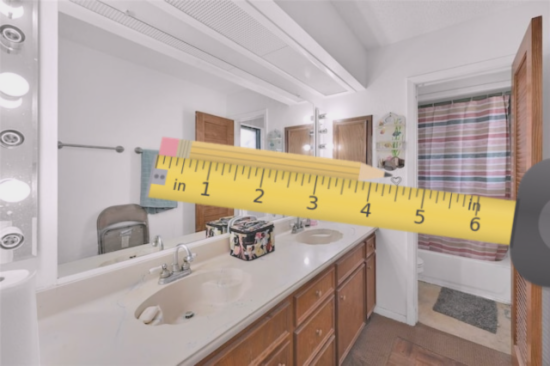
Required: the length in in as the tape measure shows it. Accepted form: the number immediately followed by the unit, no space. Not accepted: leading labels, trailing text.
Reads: 4.375in
